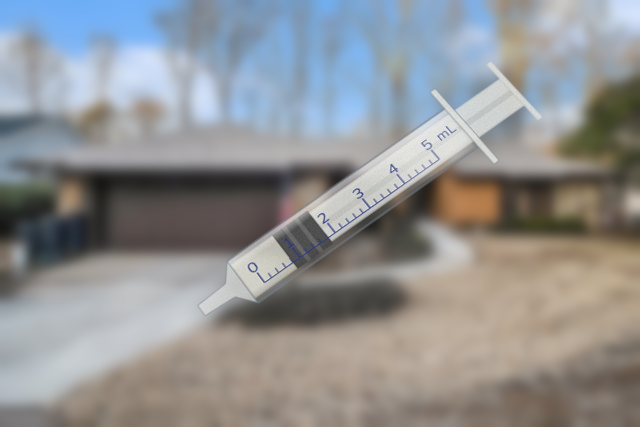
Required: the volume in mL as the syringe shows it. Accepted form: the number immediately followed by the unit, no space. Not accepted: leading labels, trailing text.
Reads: 0.8mL
